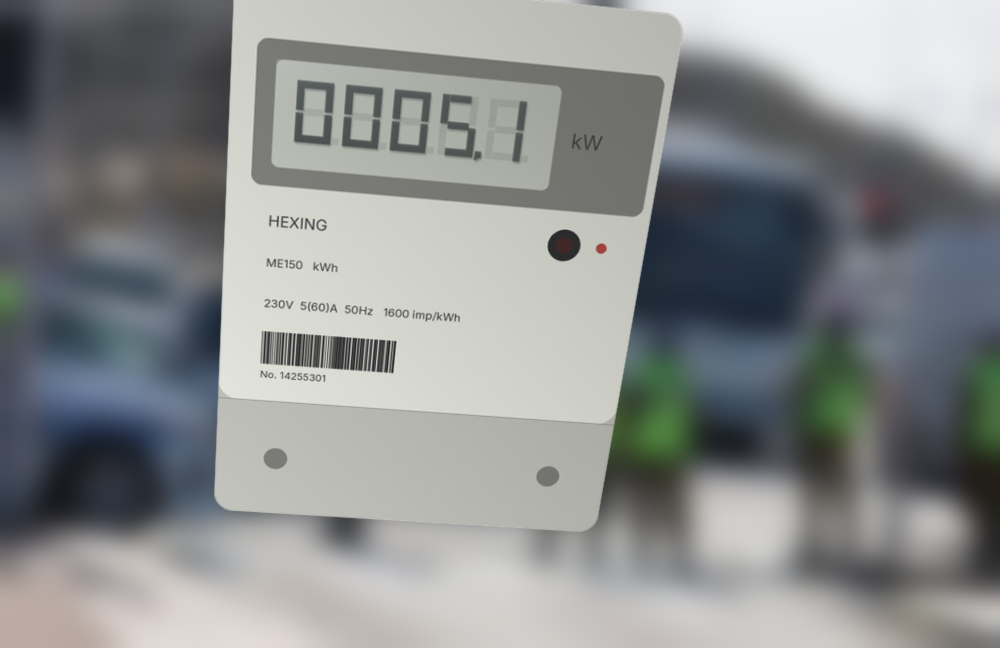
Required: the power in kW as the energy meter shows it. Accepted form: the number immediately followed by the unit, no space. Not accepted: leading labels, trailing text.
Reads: 5.1kW
